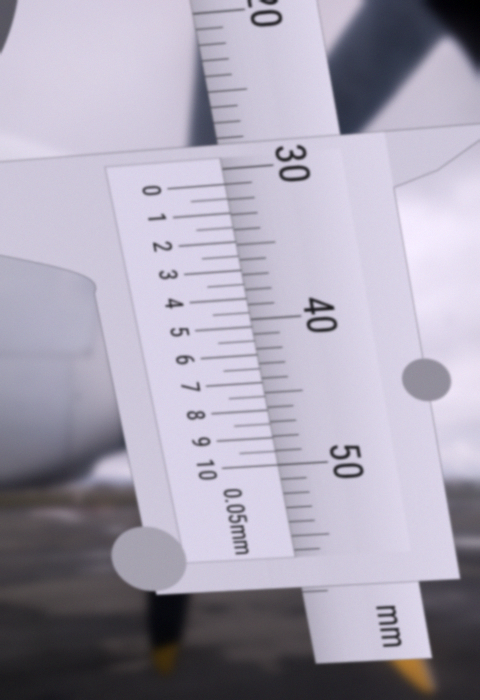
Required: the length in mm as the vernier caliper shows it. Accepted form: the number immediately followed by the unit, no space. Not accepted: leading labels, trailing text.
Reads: 31.0mm
